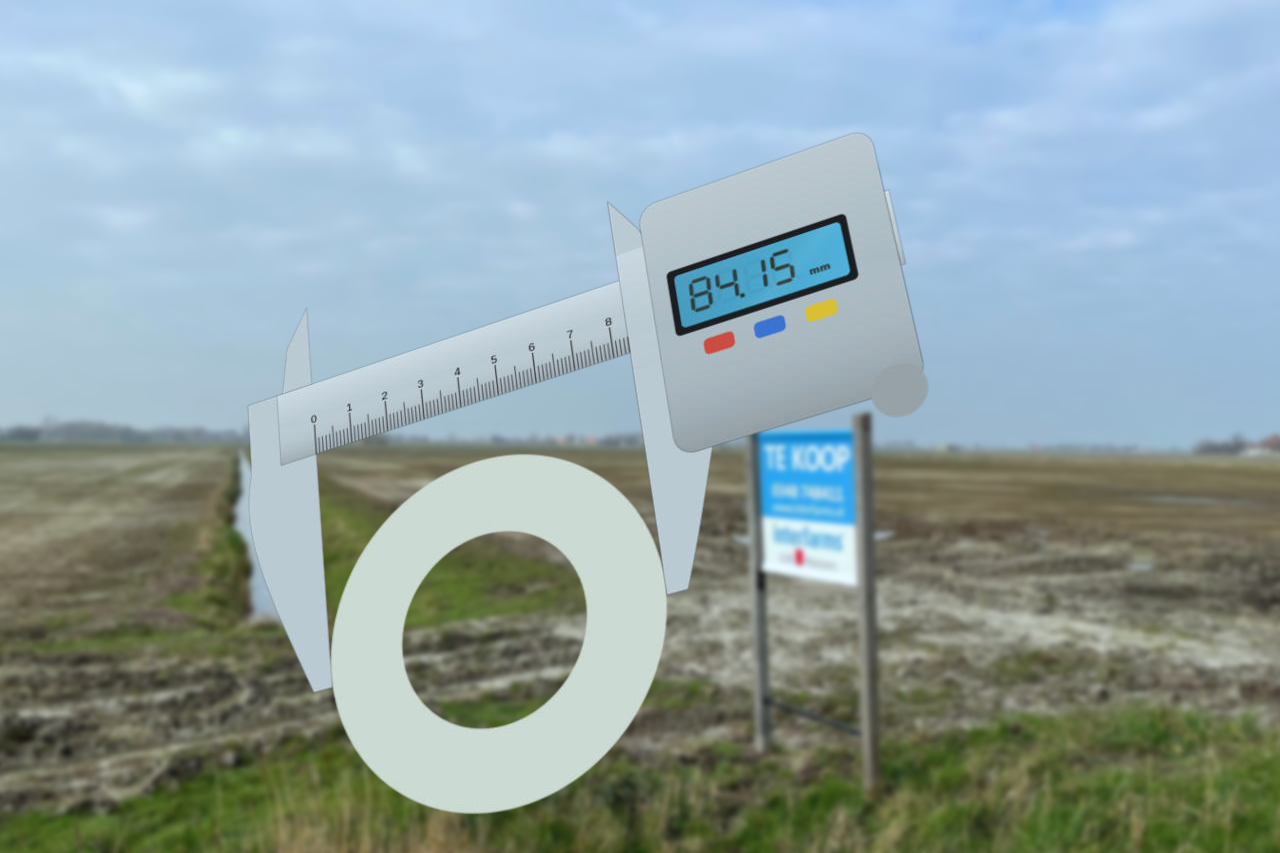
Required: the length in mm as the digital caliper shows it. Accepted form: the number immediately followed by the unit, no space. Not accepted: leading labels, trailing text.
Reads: 84.15mm
